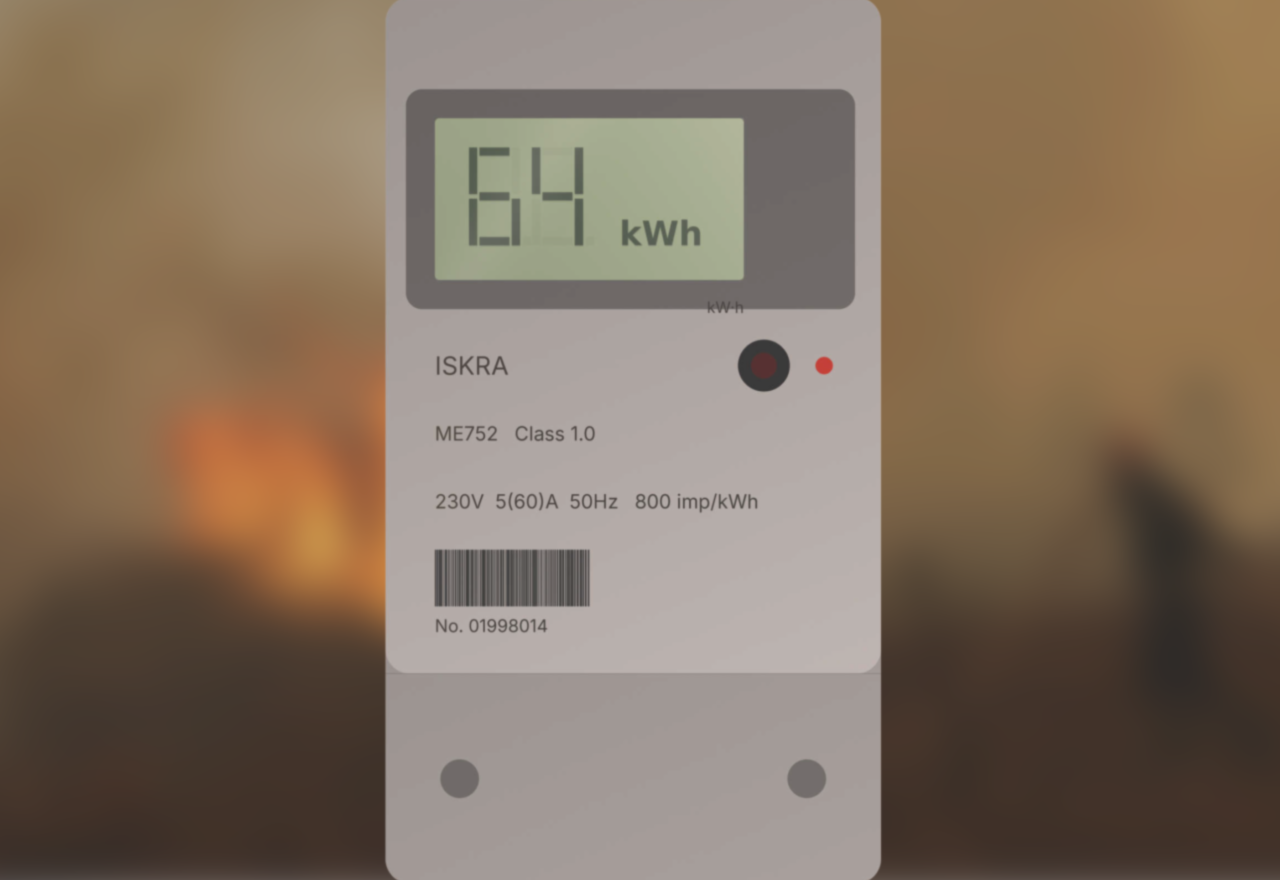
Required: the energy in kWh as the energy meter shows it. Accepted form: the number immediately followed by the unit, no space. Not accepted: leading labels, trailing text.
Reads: 64kWh
